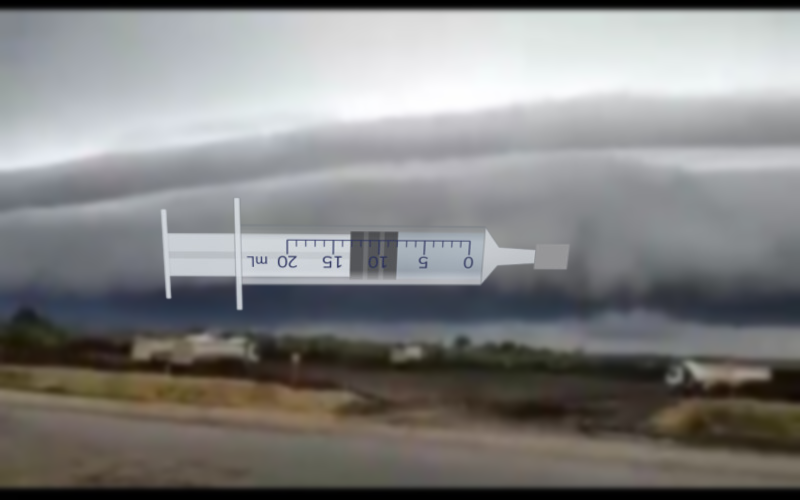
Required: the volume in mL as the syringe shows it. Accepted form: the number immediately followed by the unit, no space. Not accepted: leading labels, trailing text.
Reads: 8mL
